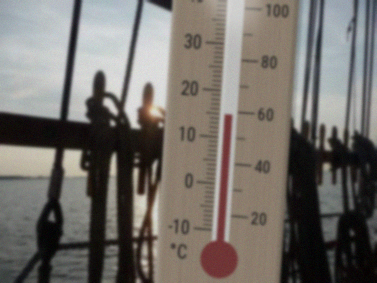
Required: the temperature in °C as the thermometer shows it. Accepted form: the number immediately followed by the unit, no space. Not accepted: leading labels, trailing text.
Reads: 15°C
